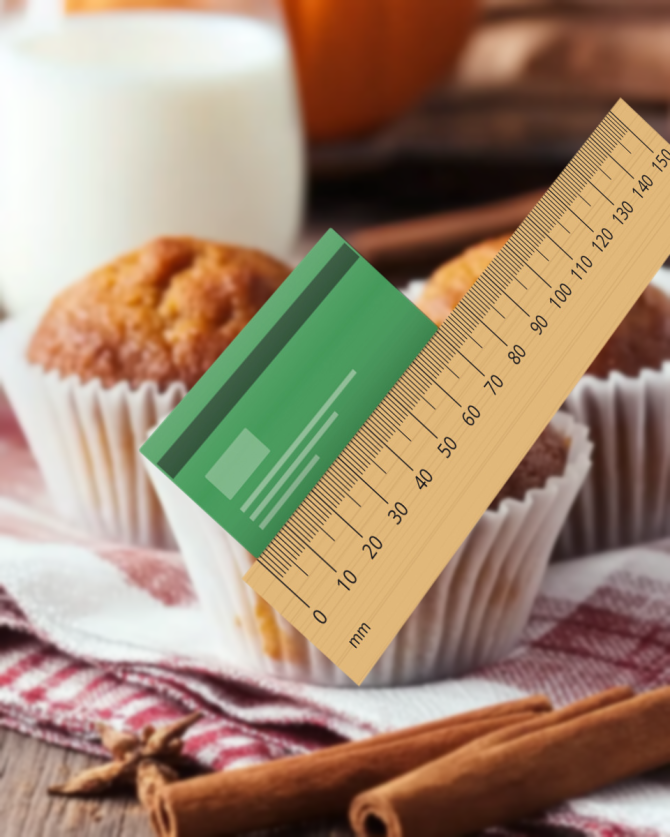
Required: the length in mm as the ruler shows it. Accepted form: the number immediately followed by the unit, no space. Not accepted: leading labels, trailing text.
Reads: 71mm
